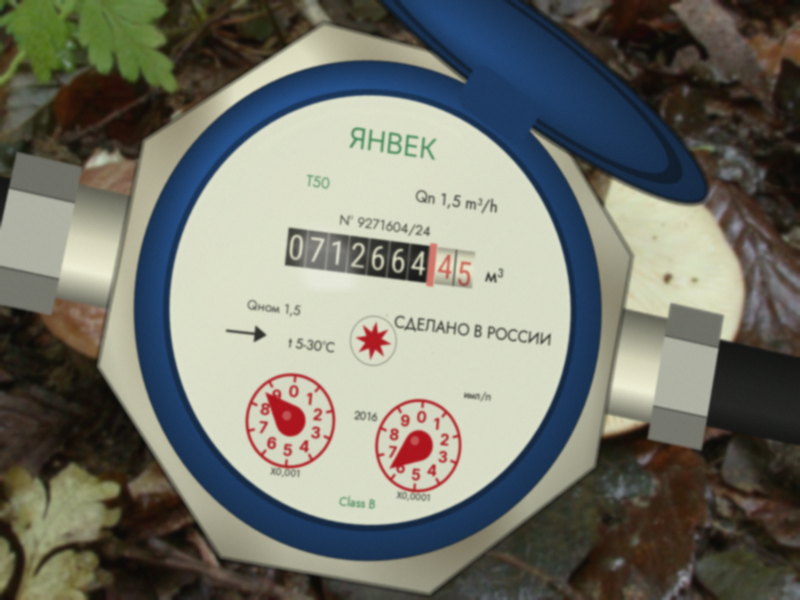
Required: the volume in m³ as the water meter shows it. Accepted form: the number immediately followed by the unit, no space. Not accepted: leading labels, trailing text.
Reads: 712664.4486m³
